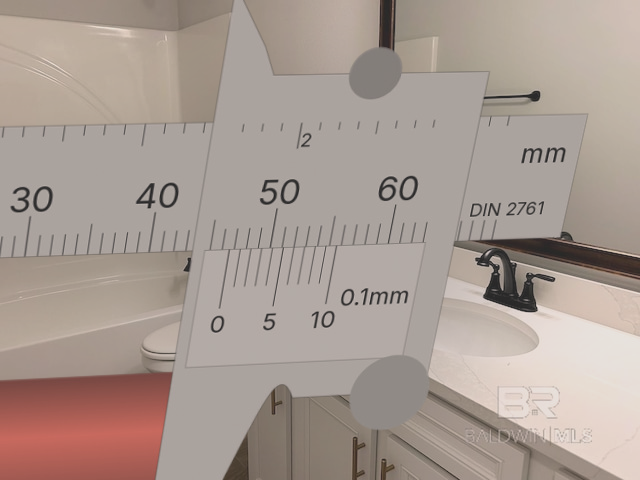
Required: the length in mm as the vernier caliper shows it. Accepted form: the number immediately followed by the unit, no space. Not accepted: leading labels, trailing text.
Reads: 46.6mm
